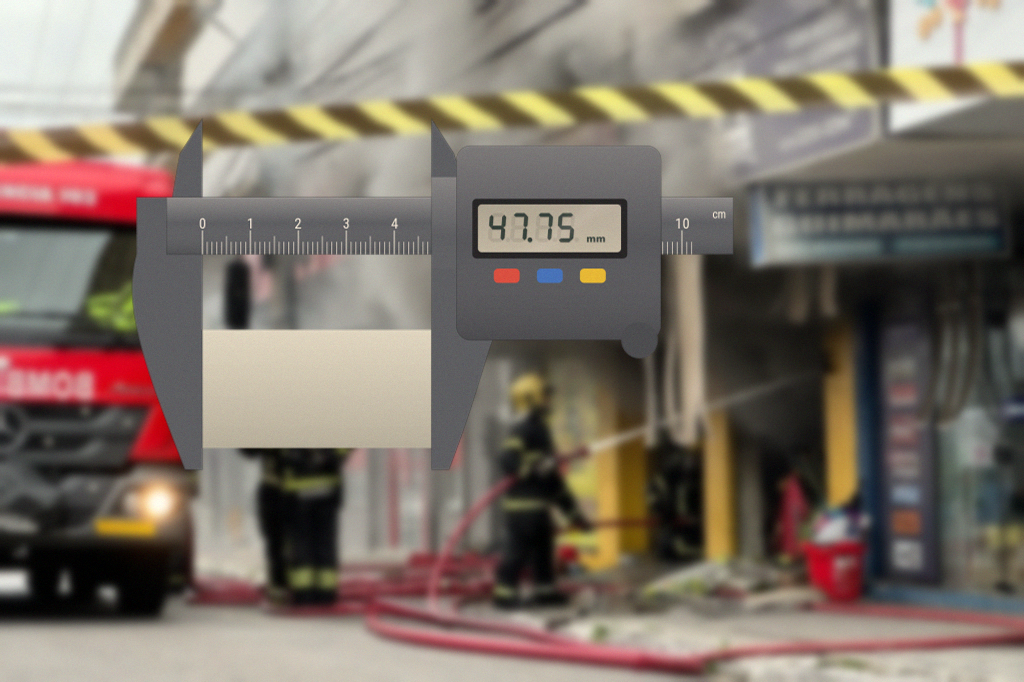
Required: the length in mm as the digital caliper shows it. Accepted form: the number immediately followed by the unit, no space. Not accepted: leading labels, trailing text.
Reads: 47.75mm
